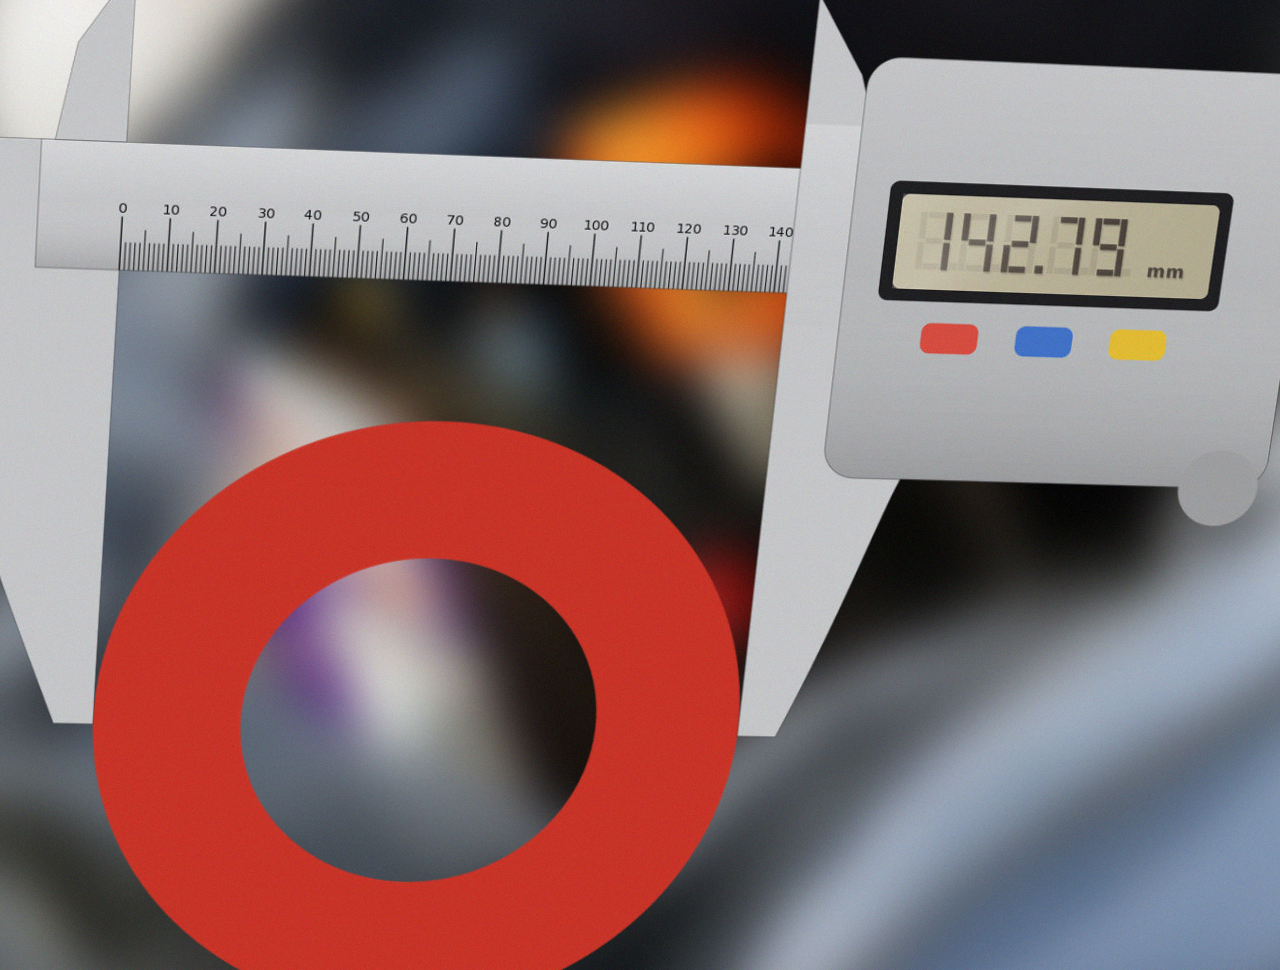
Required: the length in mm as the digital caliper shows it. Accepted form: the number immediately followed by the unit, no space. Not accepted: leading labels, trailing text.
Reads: 142.79mm
